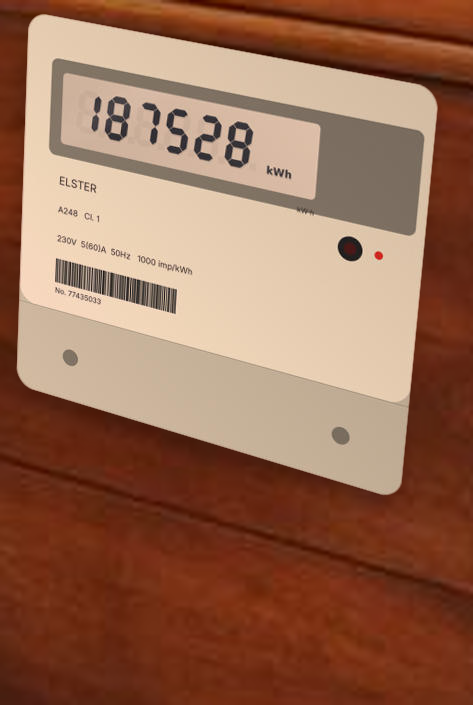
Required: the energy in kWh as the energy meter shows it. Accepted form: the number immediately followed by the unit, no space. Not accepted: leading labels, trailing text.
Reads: 187528kWh
